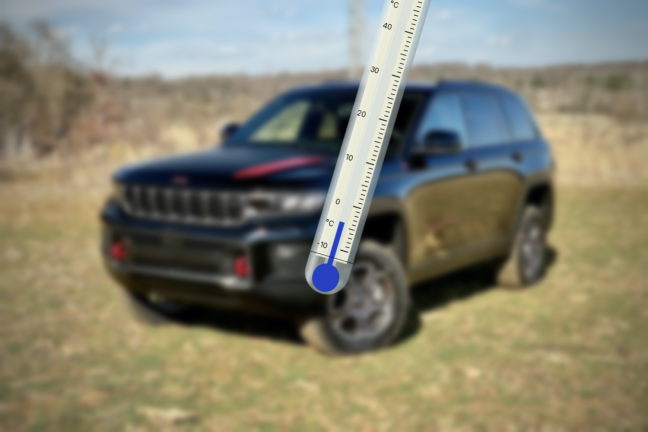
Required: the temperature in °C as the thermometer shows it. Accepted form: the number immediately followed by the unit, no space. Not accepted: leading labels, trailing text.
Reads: -4°C
